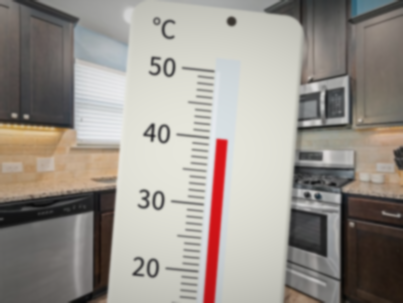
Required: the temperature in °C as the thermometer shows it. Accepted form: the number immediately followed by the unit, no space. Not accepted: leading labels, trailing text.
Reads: 40°C
